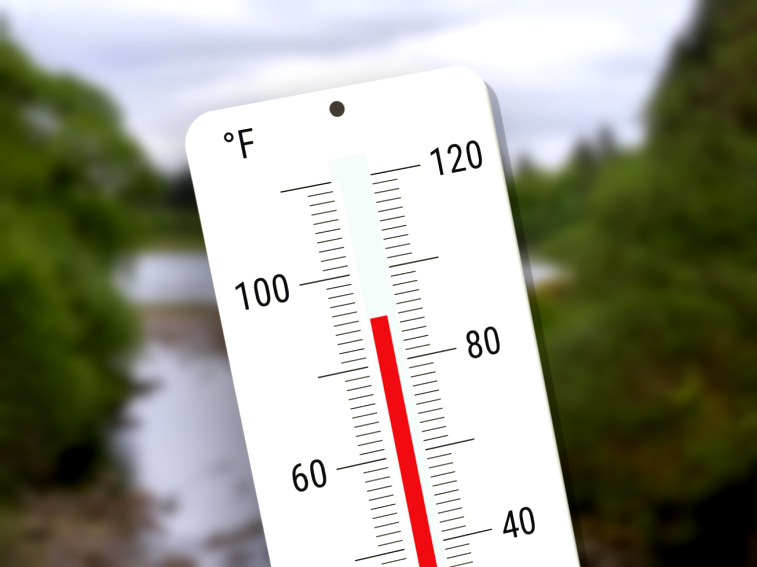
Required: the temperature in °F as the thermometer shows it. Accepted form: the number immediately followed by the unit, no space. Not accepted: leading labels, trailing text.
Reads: 90°F
